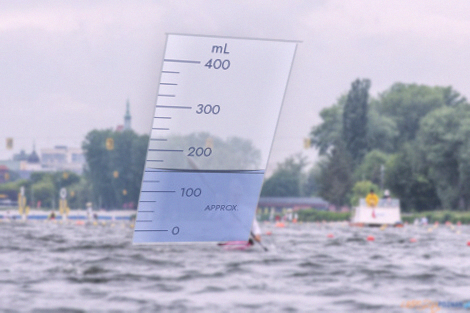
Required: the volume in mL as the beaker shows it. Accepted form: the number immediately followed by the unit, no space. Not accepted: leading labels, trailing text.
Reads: 150mL
